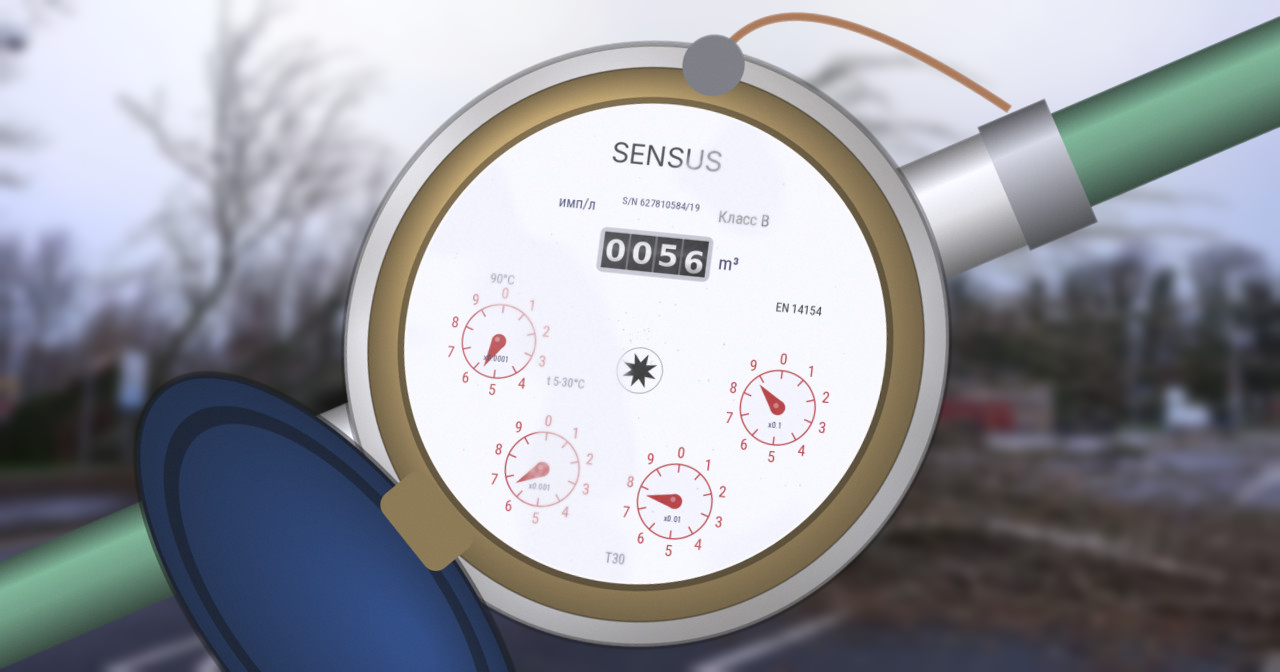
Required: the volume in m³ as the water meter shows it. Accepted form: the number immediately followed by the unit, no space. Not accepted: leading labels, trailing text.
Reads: 55.8765m³
